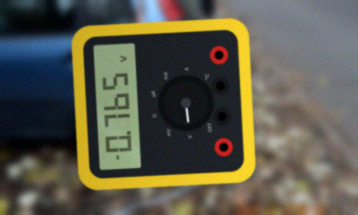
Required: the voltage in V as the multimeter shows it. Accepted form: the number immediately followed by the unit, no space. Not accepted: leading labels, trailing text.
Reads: -0.765V
